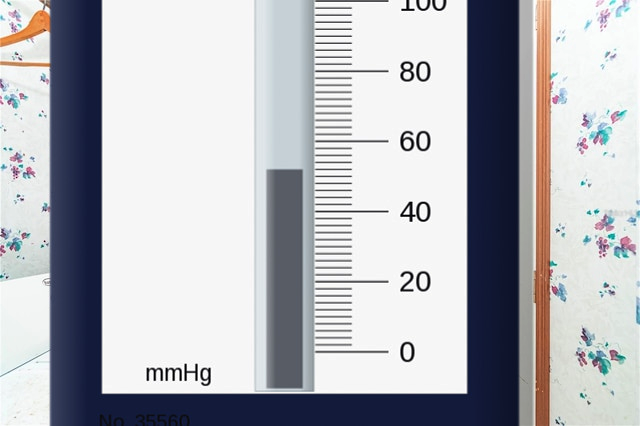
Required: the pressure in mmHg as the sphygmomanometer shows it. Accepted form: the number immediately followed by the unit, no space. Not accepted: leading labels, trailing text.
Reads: 52mmHg
